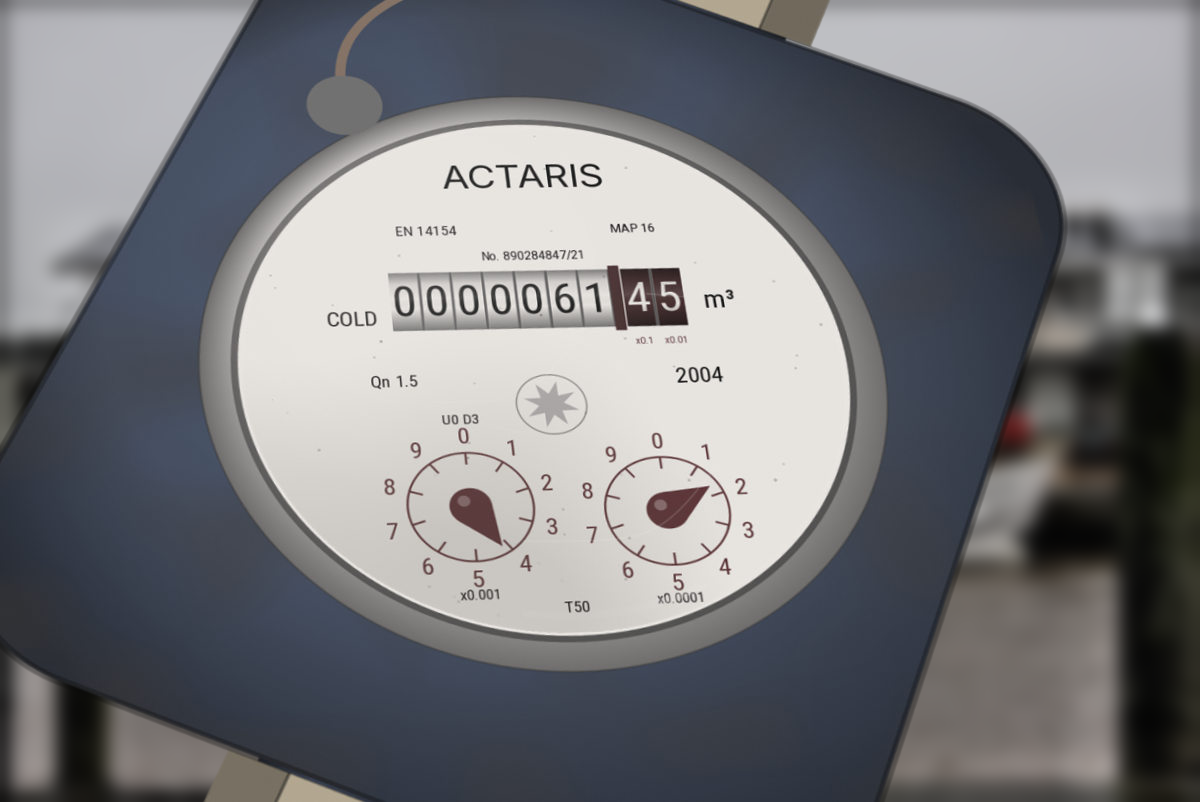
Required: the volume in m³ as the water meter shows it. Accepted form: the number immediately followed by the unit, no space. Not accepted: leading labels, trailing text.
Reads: 61.4541m³
